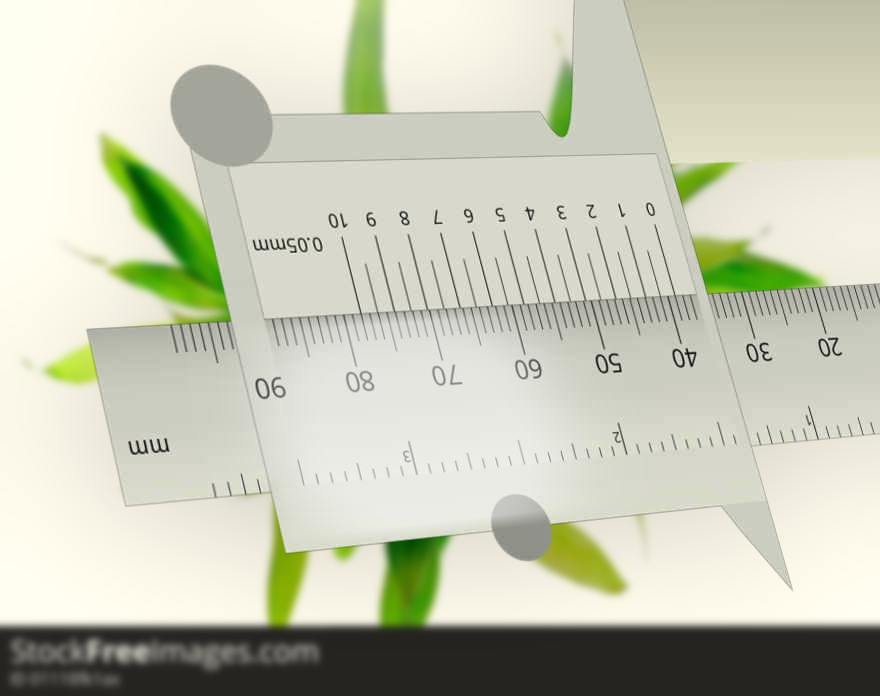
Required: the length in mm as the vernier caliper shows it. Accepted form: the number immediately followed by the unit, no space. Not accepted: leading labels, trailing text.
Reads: 39.0mm
